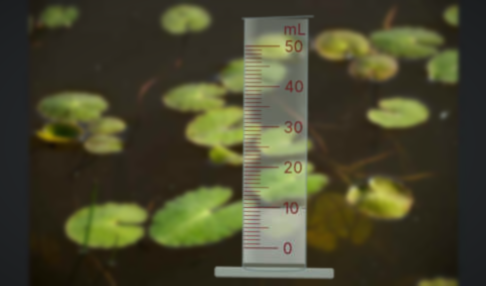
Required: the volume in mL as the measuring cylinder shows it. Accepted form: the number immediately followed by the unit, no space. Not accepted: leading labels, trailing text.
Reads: 10mL
